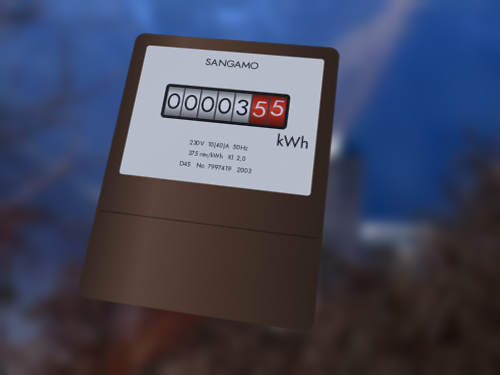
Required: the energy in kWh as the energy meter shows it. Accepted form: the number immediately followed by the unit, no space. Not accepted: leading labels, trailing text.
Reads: 3.55kWh
